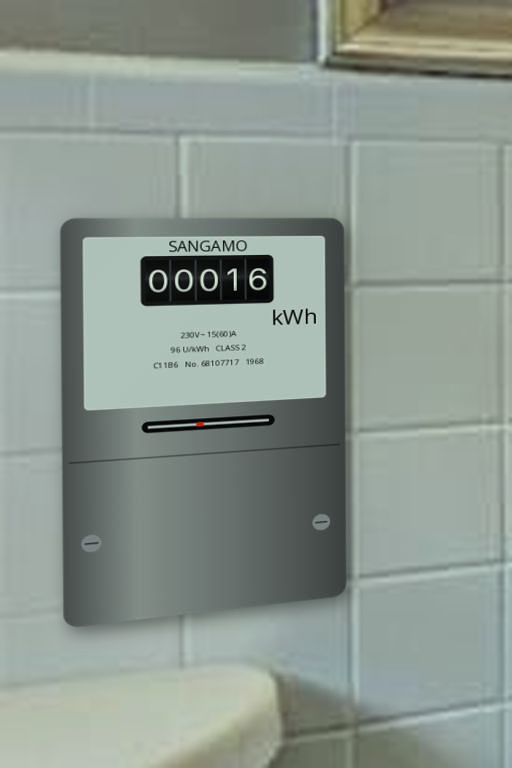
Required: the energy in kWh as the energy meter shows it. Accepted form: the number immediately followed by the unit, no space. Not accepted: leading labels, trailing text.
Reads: 16kWh
